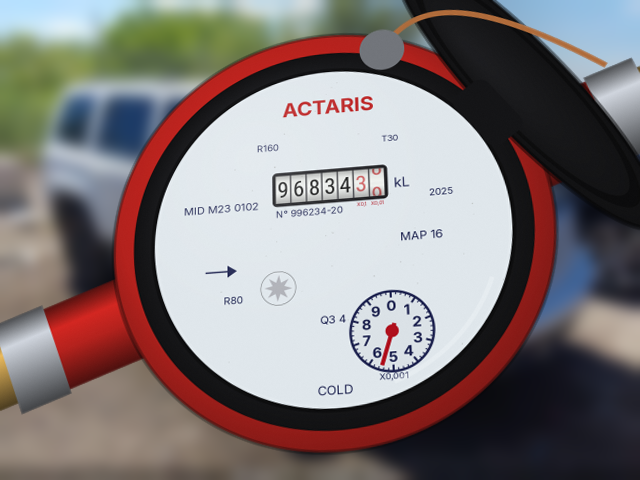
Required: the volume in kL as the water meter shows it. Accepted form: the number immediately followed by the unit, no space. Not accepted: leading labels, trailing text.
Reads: 96834.385kL
